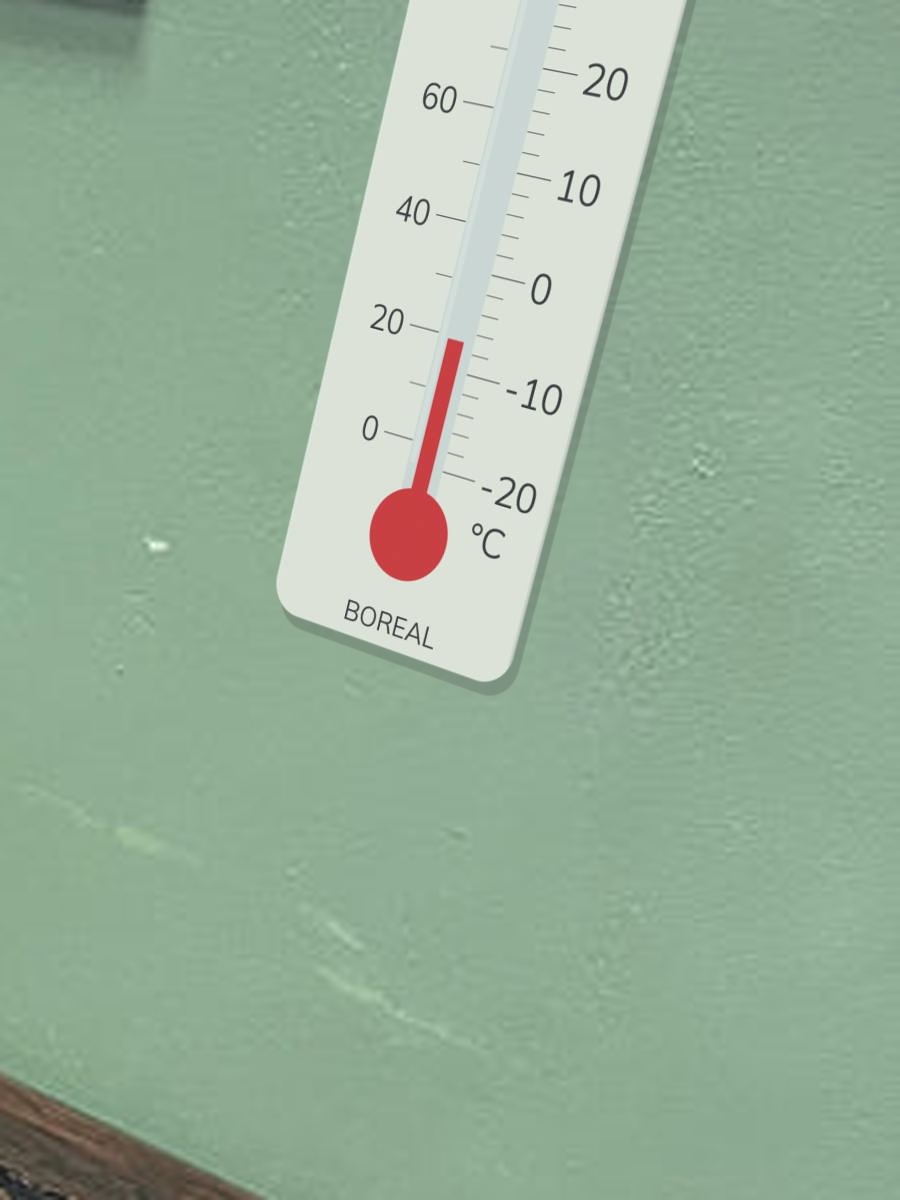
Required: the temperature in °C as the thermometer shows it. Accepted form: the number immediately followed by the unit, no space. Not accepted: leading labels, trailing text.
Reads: -7°C
